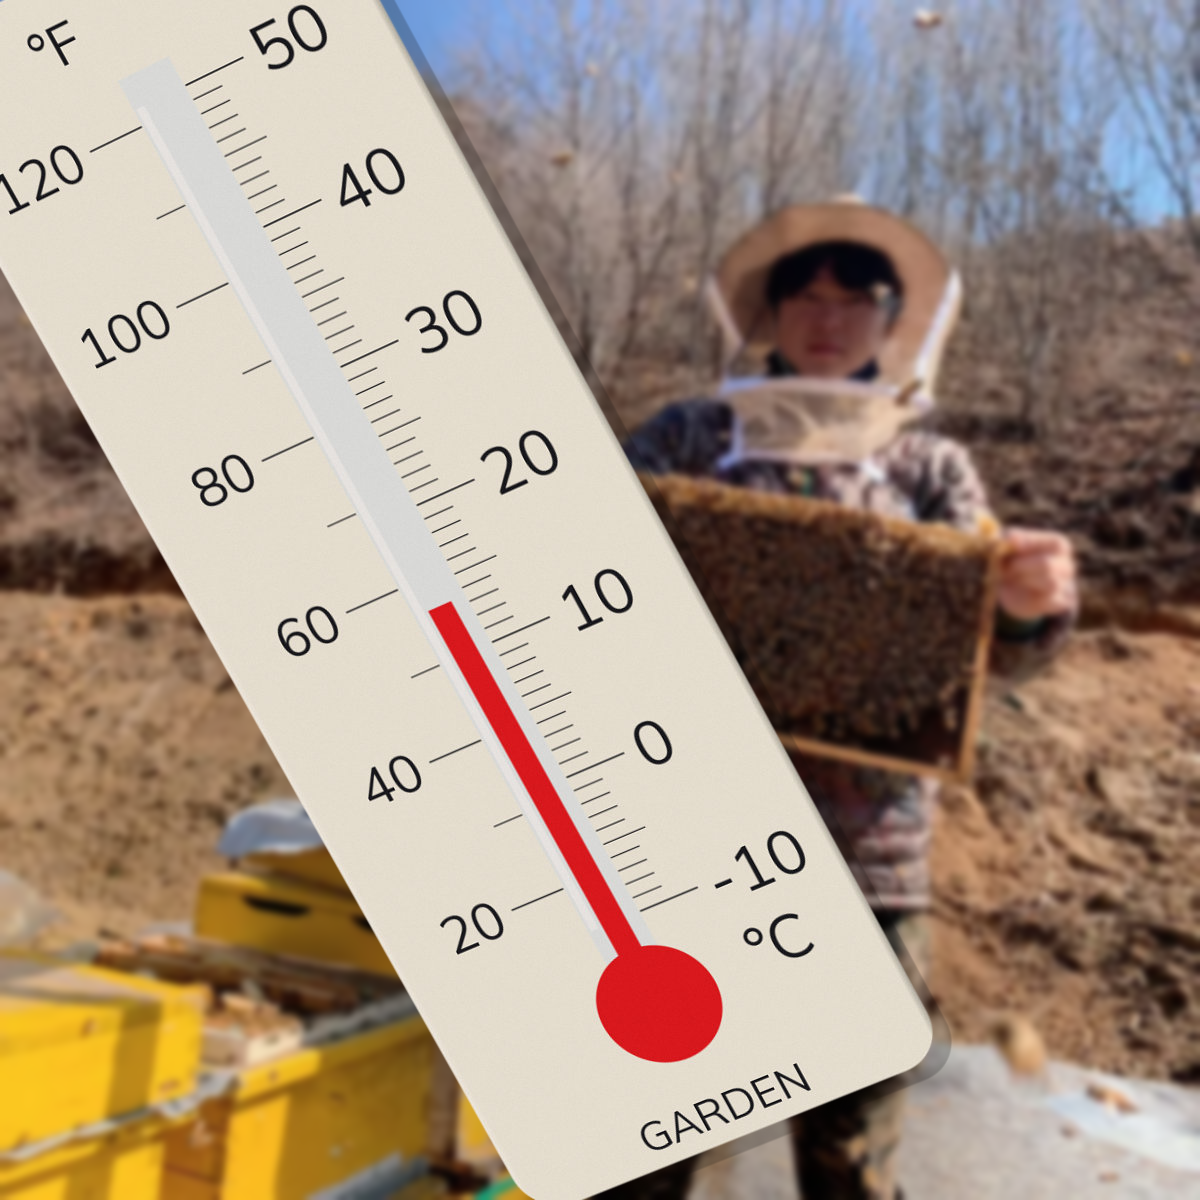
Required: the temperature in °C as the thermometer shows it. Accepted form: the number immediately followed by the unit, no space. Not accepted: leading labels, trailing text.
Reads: 13.5°C
